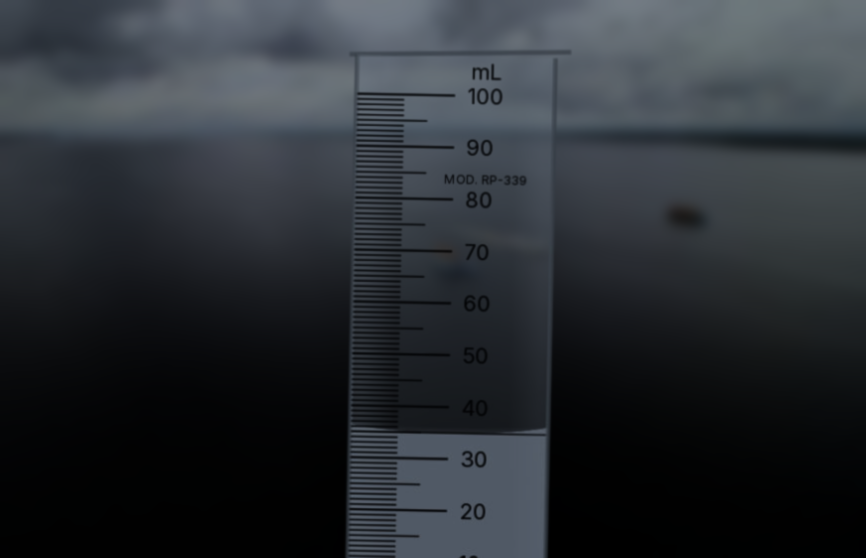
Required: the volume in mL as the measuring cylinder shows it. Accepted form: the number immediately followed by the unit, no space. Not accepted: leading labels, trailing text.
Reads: 35mL
